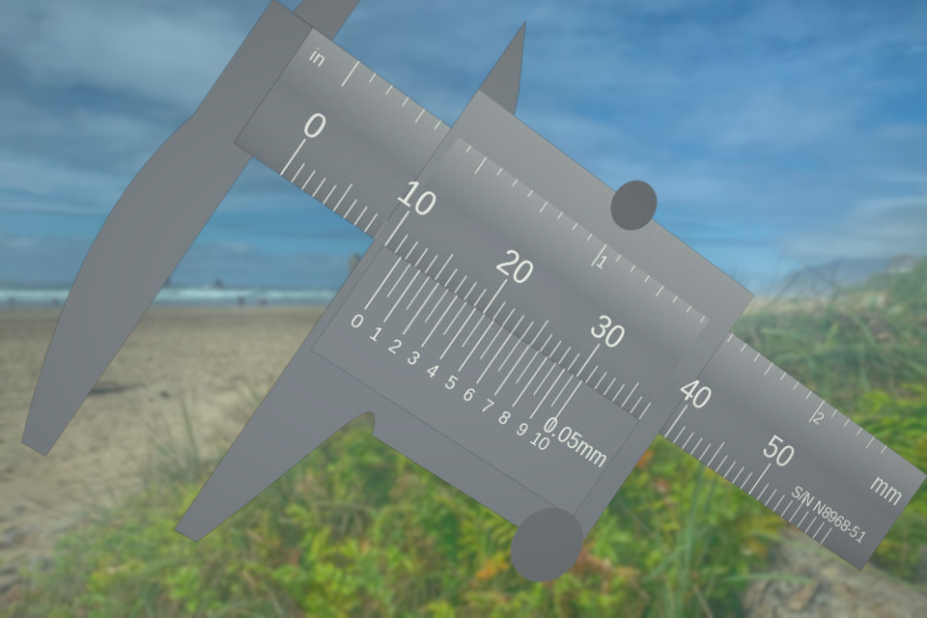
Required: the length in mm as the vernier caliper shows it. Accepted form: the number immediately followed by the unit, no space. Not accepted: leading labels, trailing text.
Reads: 11.6mm
